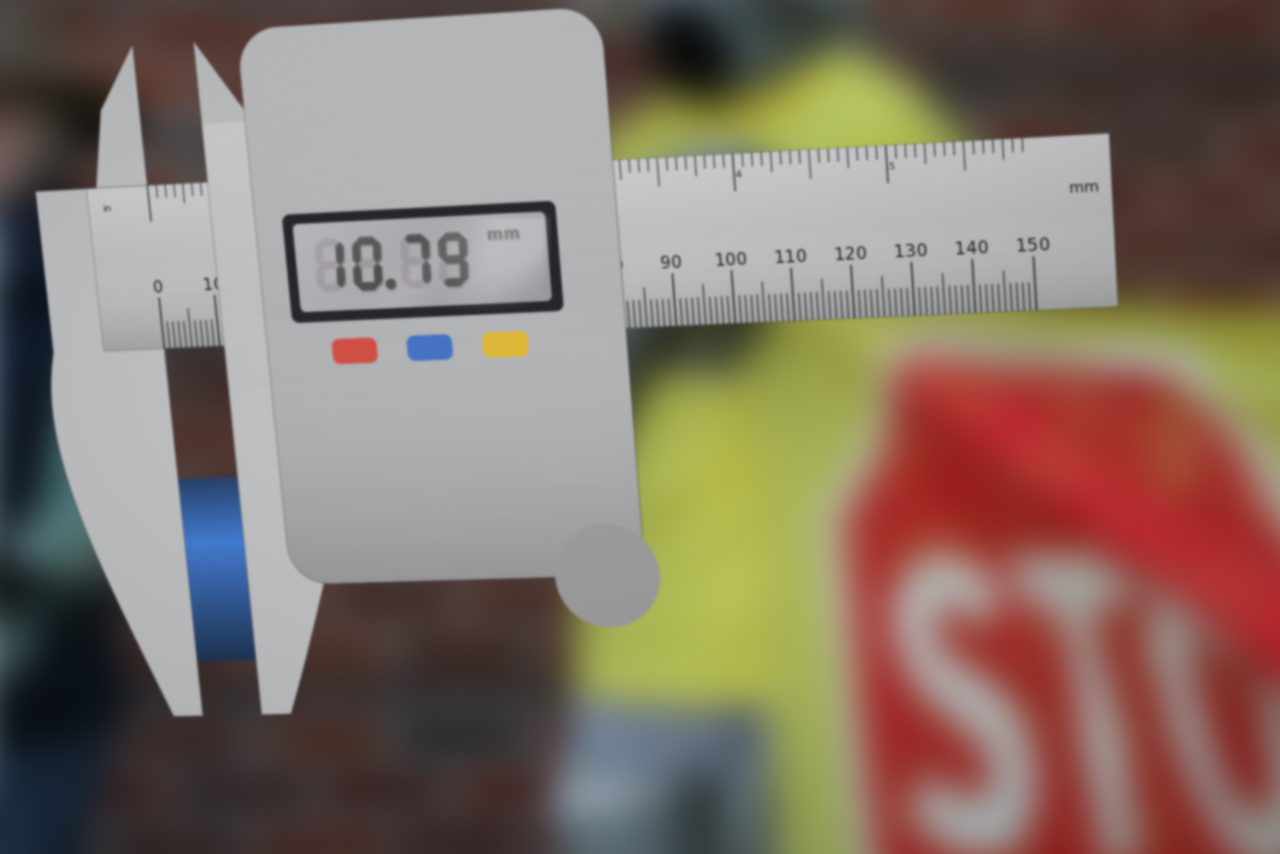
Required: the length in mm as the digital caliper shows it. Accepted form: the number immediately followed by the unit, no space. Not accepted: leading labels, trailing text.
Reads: 10.79mm
